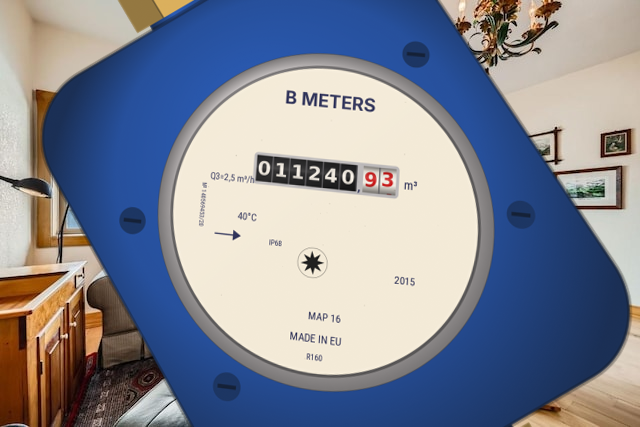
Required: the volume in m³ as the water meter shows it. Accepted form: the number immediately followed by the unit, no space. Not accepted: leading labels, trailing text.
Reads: 11240.93m³
